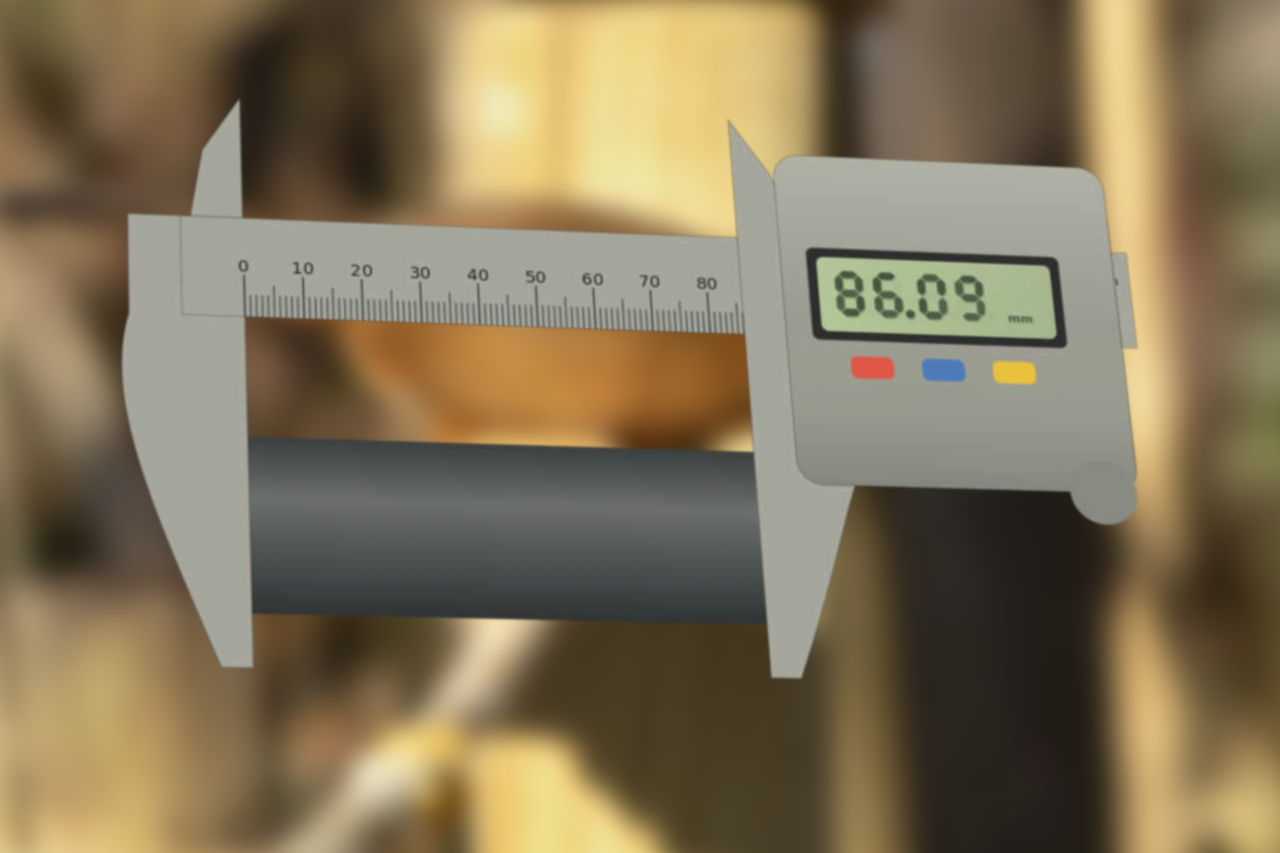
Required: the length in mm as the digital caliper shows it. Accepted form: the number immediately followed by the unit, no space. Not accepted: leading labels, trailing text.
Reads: 86.09mm
